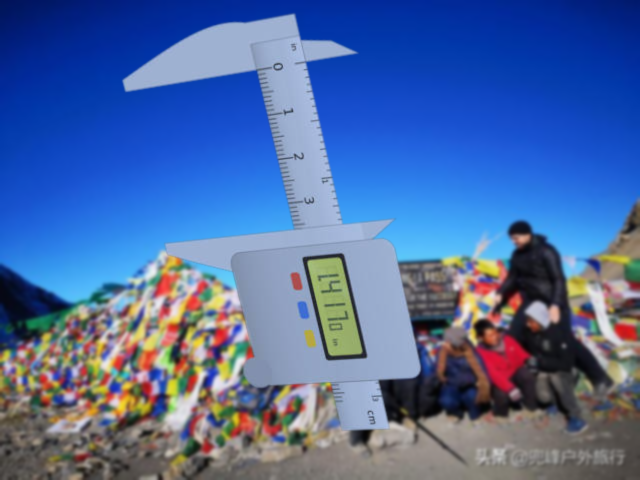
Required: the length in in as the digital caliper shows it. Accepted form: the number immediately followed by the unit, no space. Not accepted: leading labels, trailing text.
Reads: 1.4170in
